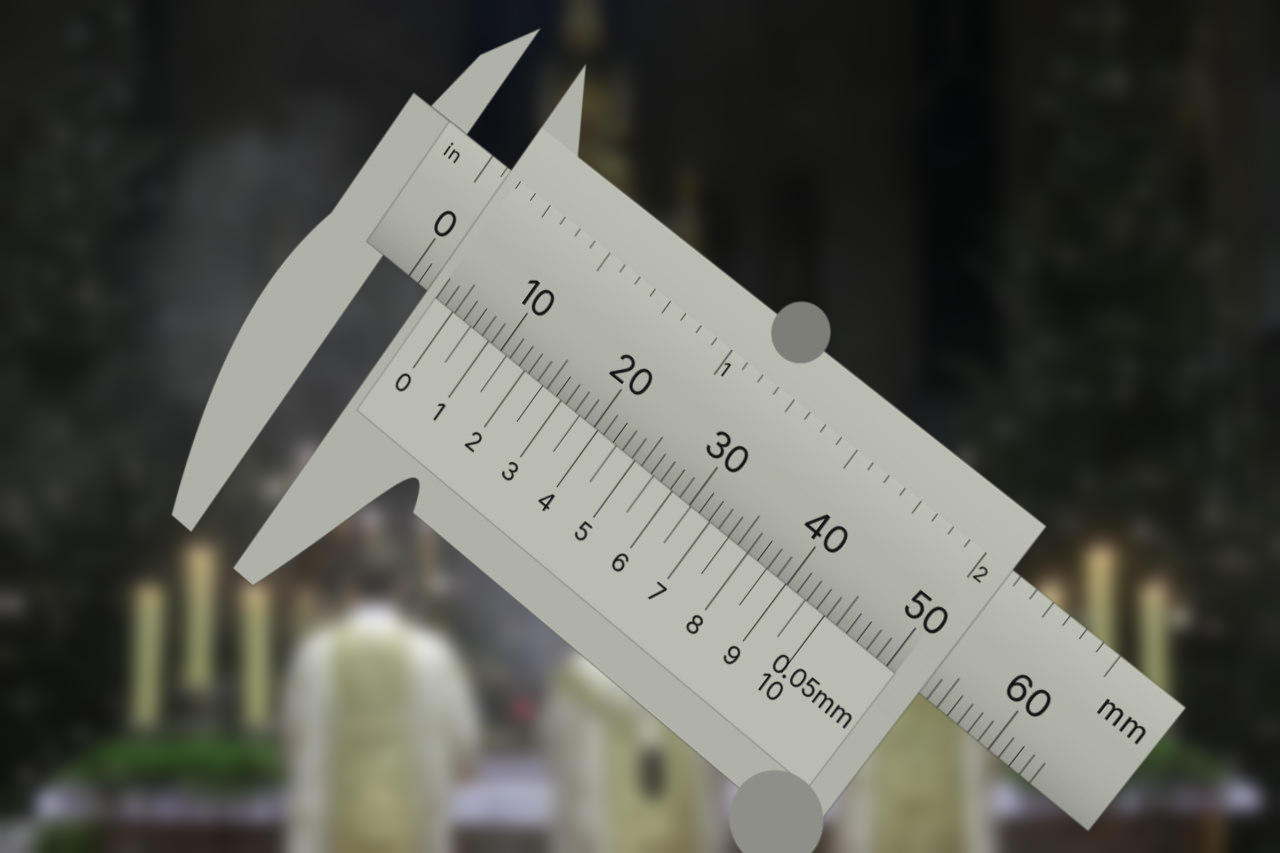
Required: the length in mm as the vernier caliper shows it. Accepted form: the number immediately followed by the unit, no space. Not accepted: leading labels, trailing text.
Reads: 4.8mm
